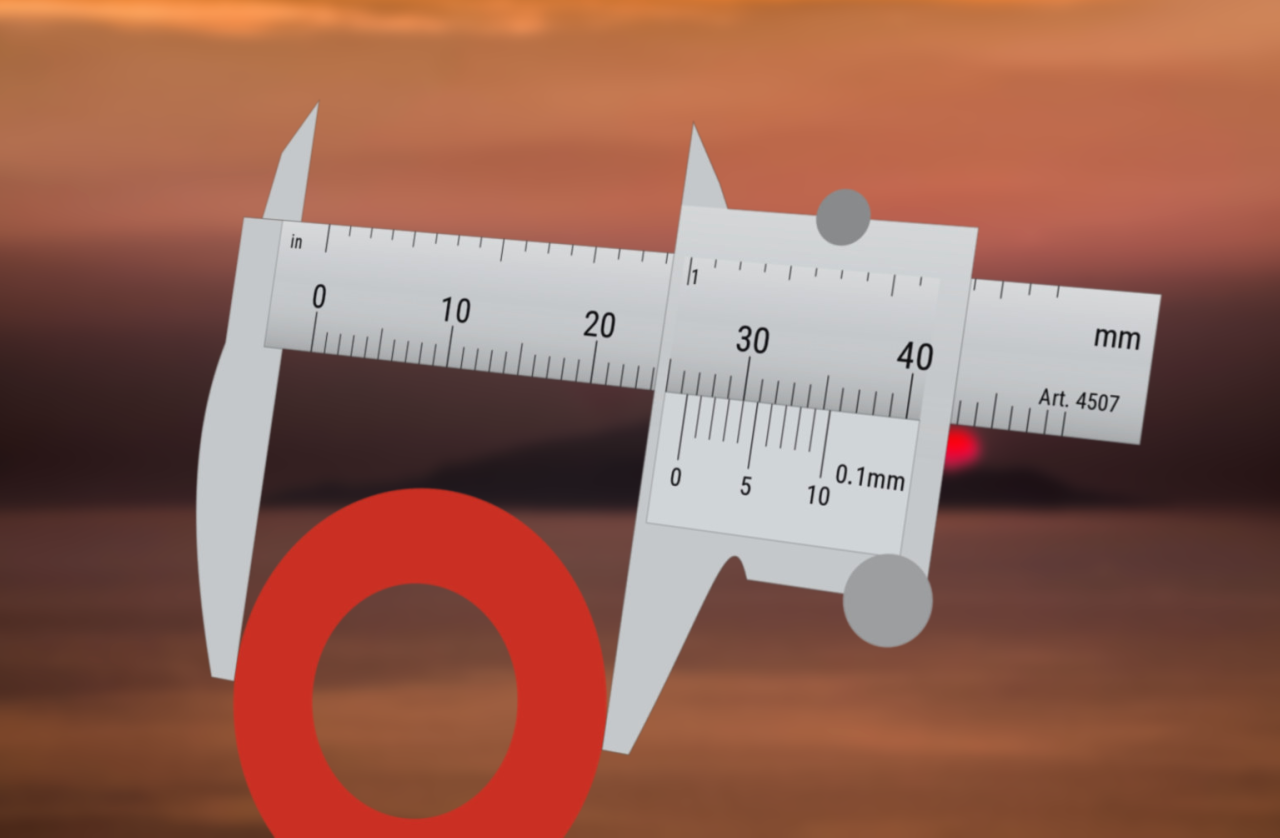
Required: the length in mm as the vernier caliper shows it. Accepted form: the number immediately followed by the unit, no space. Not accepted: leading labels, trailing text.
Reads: 26.4mm
